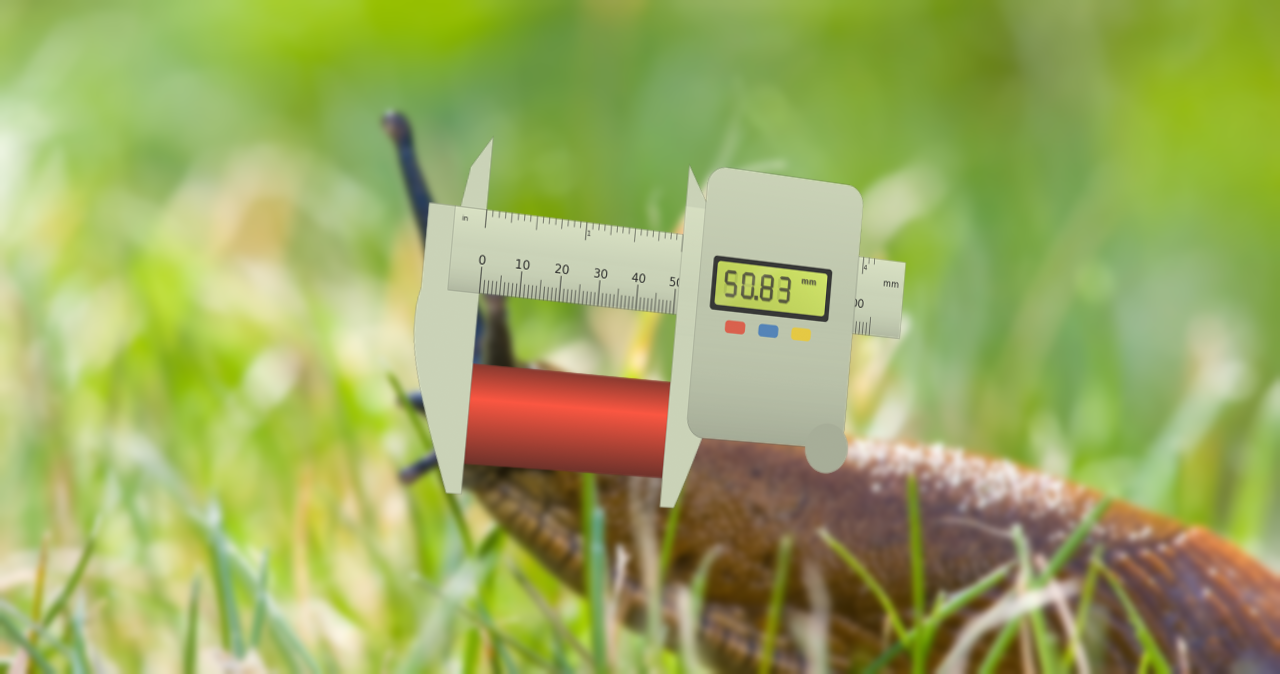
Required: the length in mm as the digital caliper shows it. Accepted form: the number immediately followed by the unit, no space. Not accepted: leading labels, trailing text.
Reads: 50.83mm
